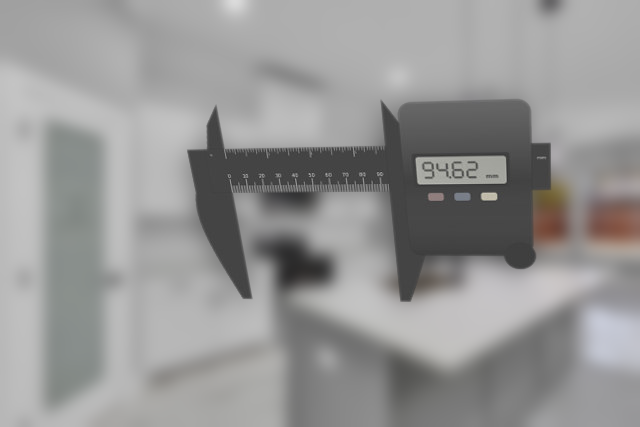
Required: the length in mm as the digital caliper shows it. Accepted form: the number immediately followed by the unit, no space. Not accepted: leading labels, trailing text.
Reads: 94.62mm
